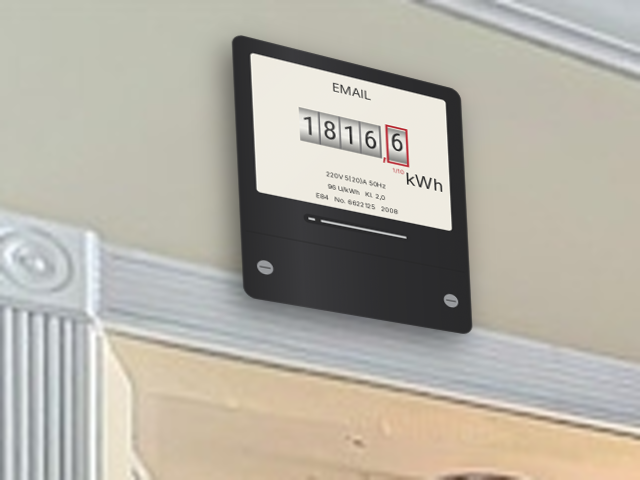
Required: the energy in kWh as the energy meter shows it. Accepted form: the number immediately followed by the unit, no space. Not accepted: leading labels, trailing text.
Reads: 1816.6kWh
